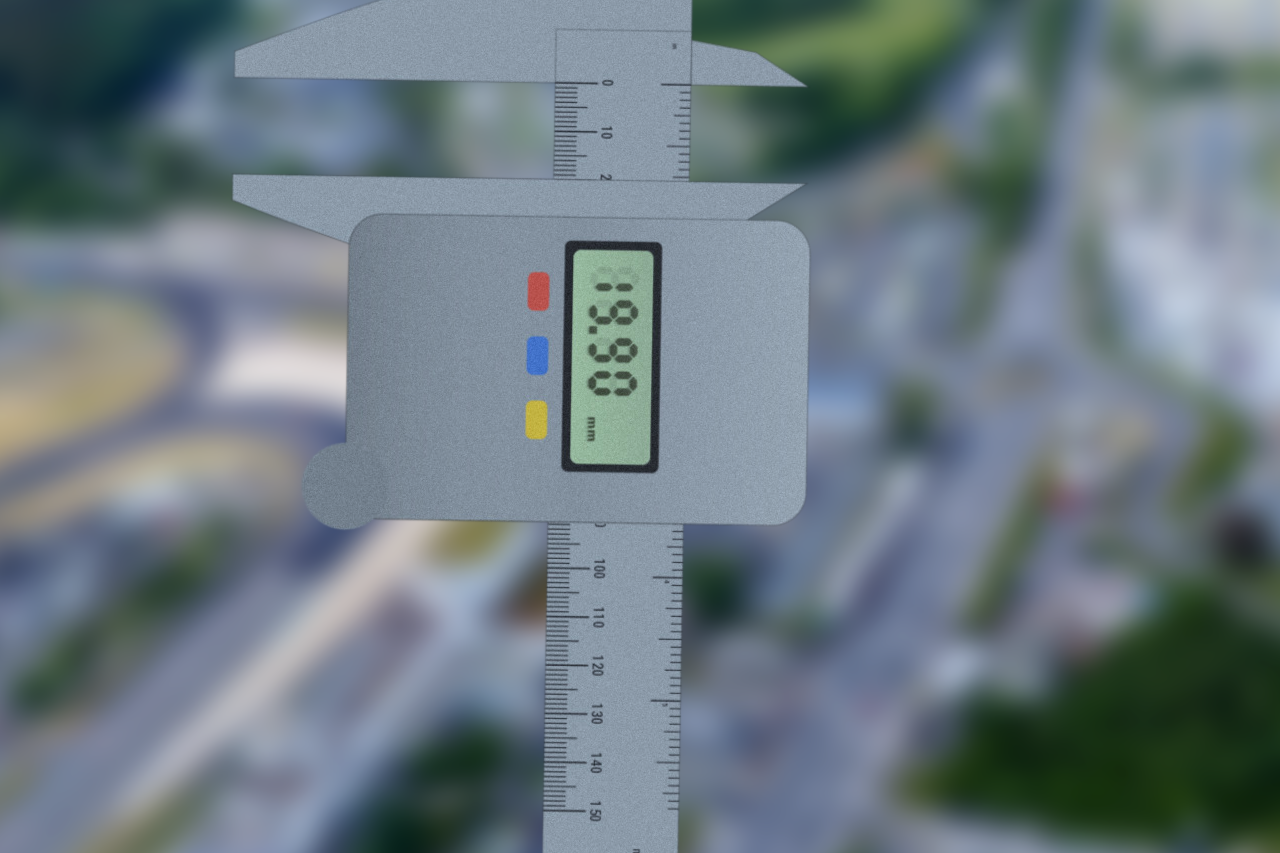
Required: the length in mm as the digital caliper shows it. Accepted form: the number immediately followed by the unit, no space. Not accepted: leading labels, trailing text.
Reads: 19.90mm
